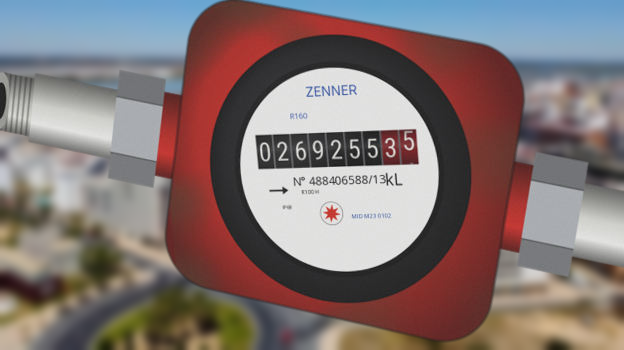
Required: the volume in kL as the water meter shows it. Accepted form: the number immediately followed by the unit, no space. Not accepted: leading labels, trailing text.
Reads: 269255.35kL
